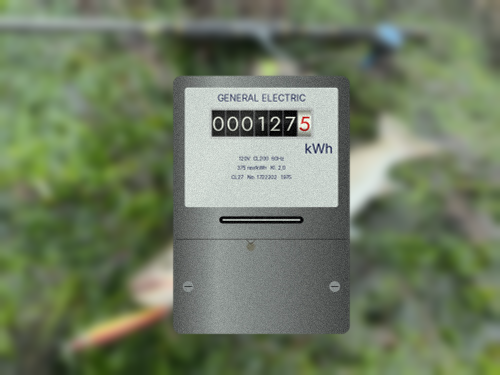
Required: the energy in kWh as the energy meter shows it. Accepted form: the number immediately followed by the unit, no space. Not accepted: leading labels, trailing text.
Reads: 127.5kWh
